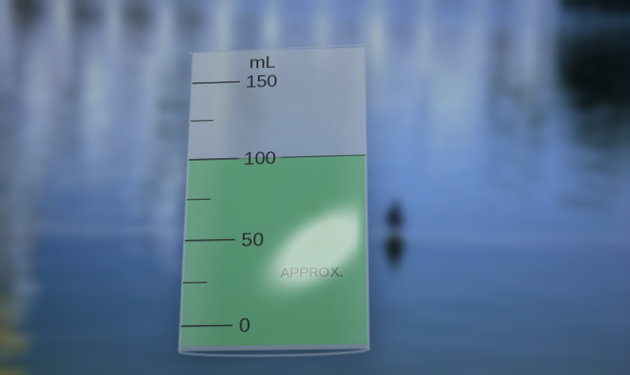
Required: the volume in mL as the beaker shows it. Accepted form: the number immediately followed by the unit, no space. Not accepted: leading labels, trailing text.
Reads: 100mL
